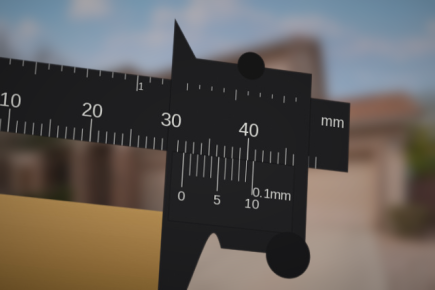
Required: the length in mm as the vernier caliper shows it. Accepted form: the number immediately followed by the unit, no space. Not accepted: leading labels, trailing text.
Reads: 31.8mm
